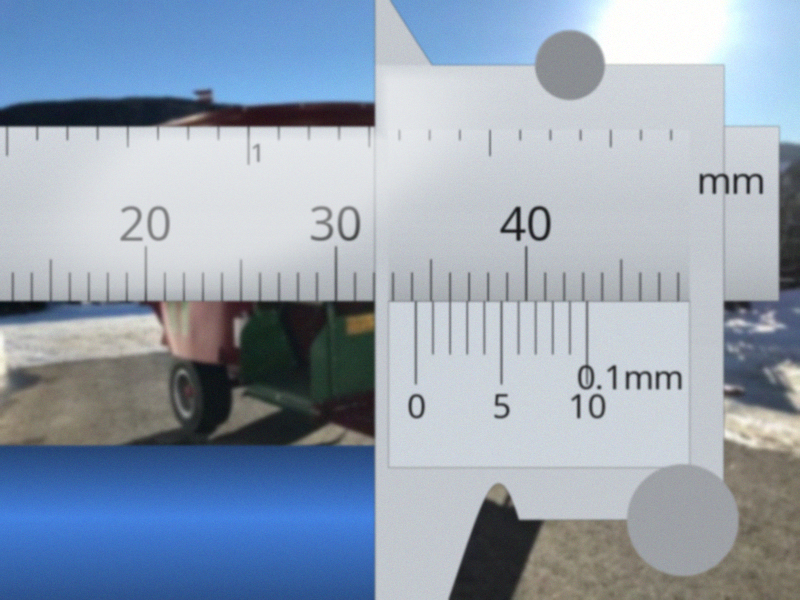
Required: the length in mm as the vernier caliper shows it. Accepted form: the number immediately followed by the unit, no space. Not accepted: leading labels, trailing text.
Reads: 34.2mm
